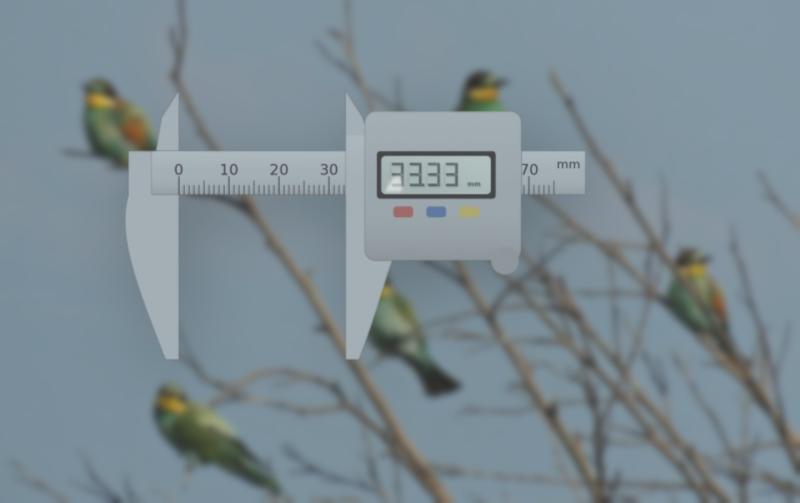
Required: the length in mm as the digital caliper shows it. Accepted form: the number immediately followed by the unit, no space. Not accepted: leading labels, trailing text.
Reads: 33.33mm
